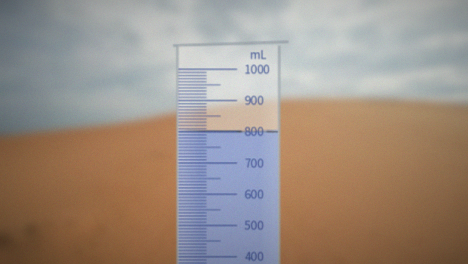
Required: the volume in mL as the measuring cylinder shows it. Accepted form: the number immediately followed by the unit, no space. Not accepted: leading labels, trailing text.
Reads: 800mL
